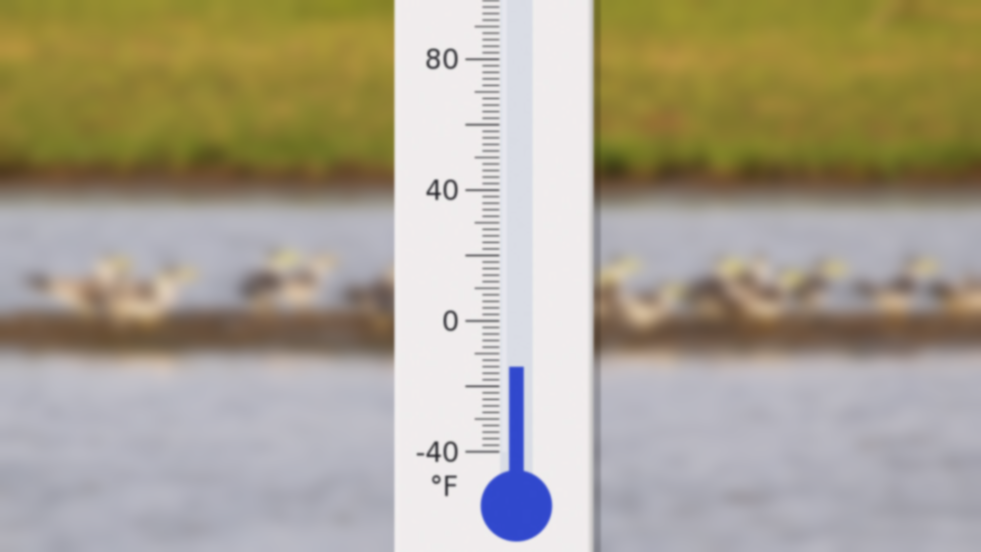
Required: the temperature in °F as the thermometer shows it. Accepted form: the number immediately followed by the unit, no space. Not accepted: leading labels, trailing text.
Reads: -14°F
